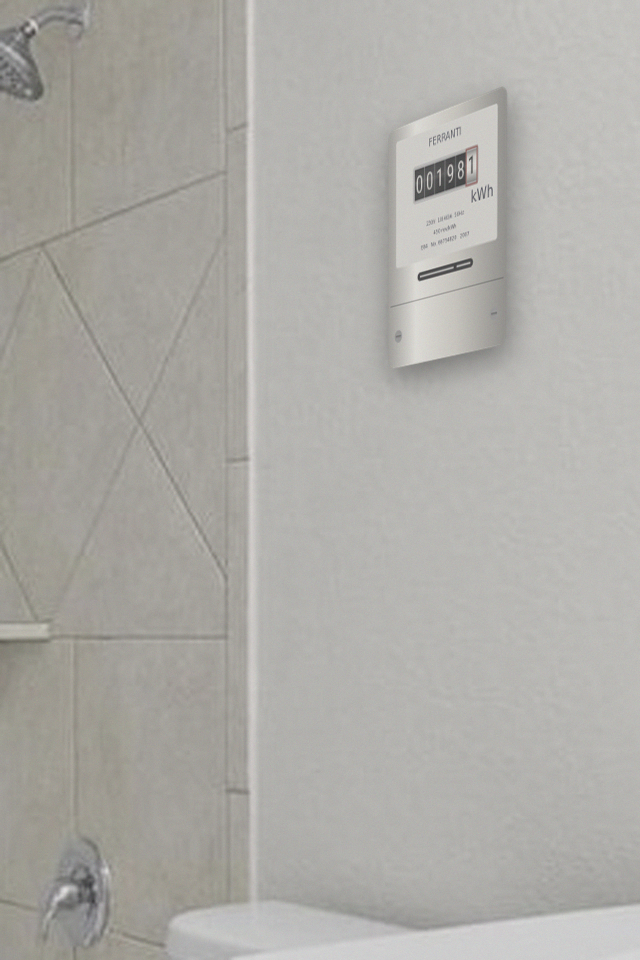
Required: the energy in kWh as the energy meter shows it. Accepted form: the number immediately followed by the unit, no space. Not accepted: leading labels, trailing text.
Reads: 198.1kWh
